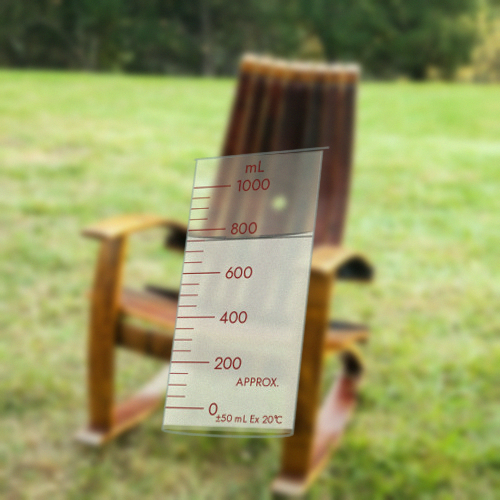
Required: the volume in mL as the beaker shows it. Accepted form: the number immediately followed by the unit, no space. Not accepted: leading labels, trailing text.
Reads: 750mL
